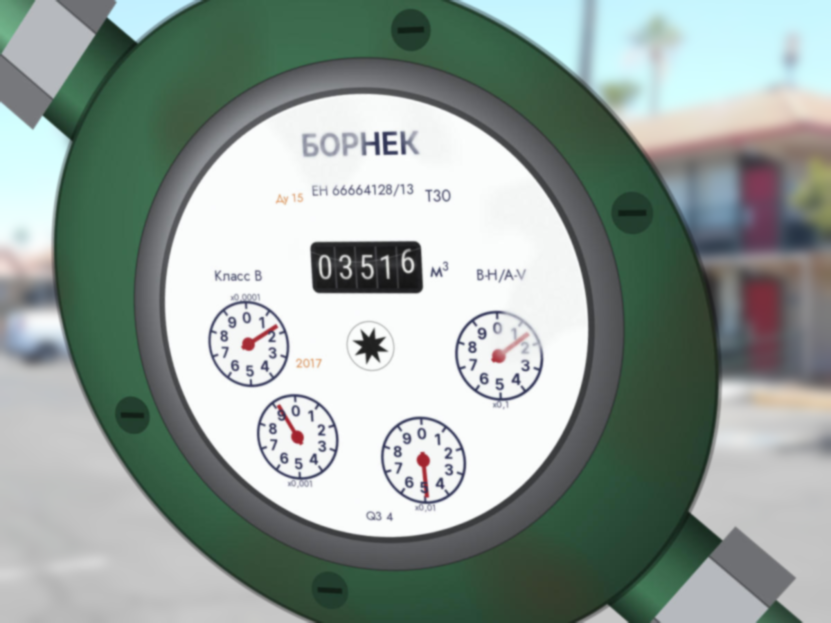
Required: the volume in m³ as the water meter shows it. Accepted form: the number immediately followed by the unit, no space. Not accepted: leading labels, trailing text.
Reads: 3516.1491m³
